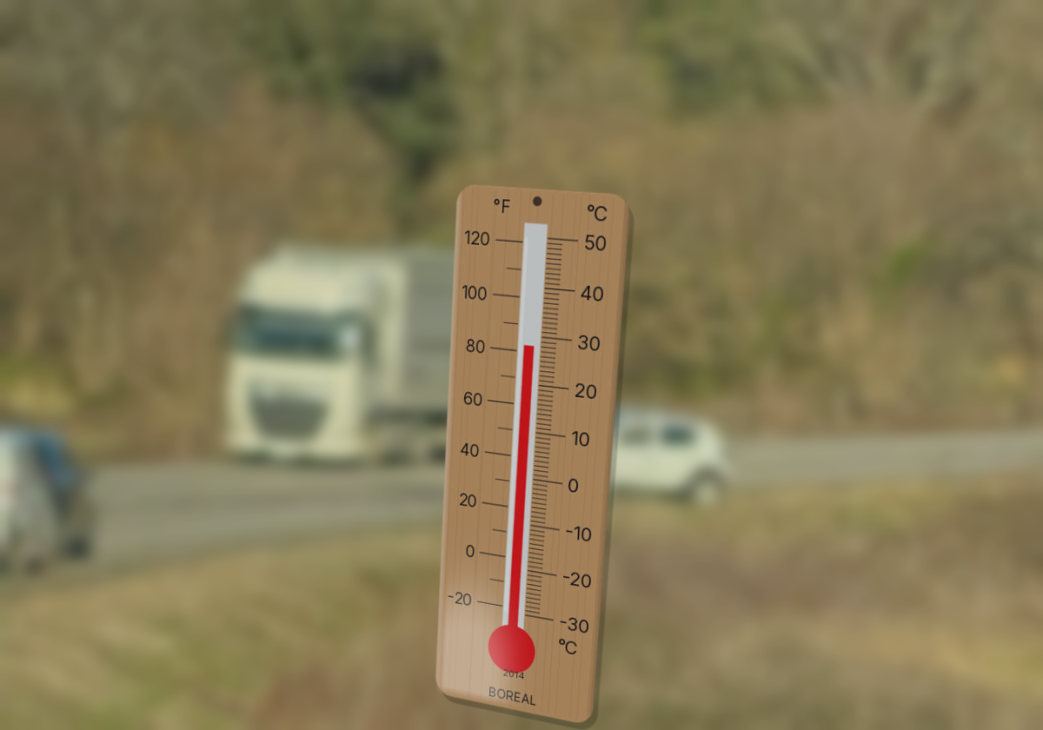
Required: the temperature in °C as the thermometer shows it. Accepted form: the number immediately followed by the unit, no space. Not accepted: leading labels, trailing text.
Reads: 28°C
